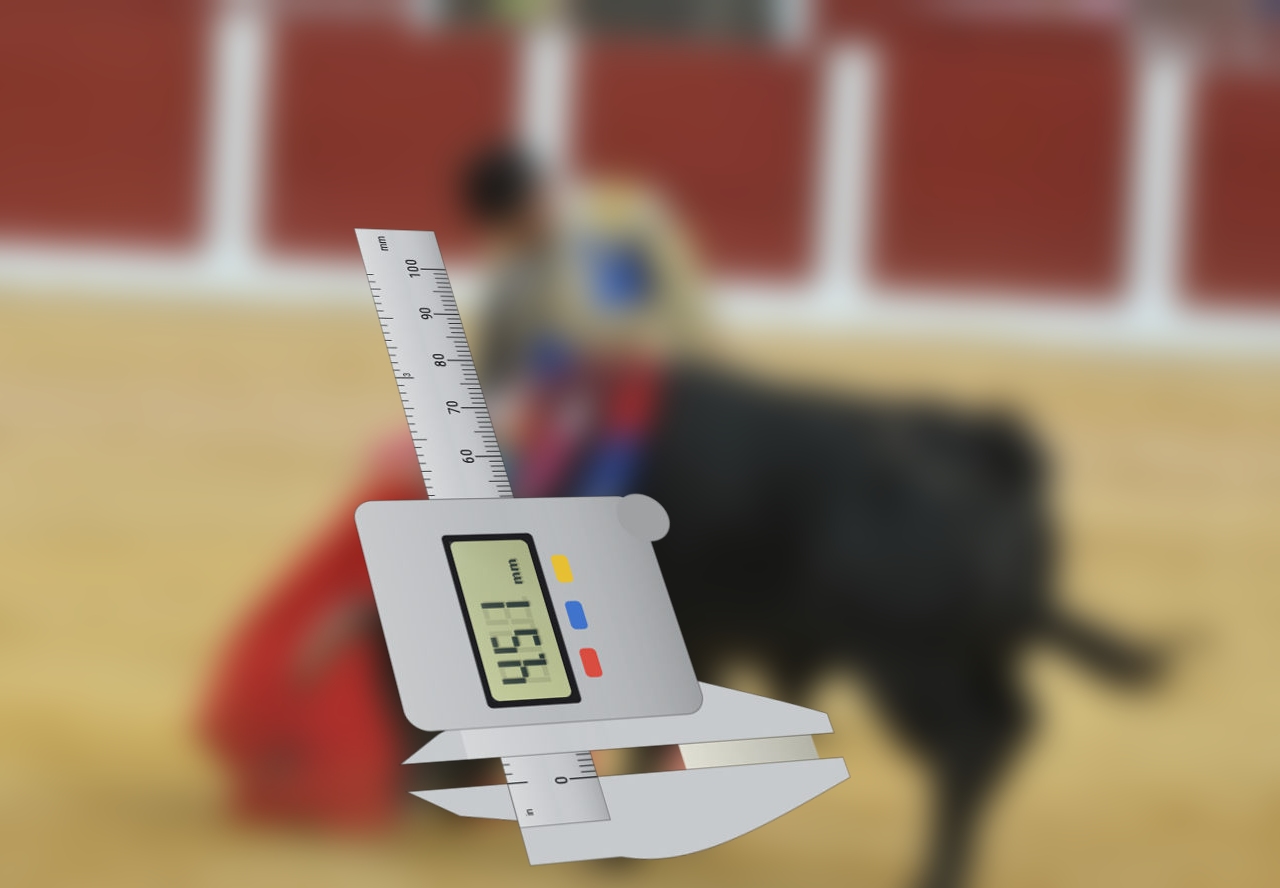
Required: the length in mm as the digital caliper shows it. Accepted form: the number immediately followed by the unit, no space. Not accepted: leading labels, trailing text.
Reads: 4.51mm
